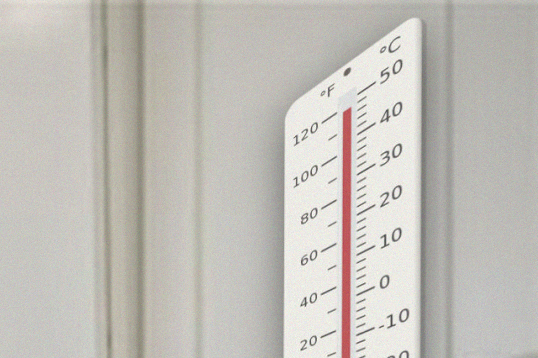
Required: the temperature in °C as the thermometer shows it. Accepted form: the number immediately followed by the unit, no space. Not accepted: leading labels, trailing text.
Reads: 48°C
